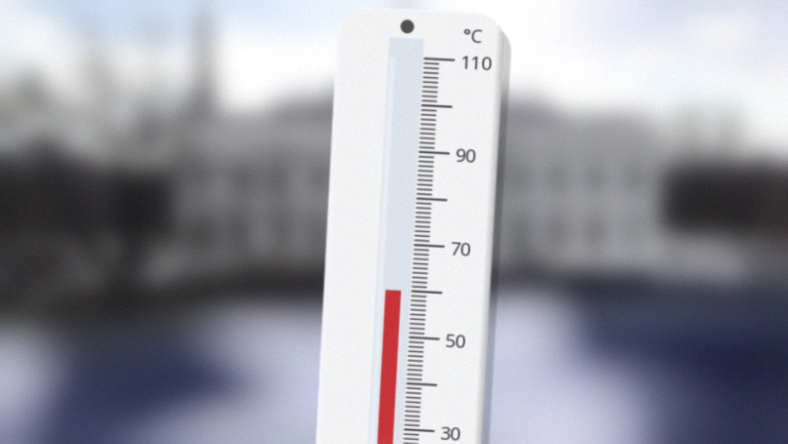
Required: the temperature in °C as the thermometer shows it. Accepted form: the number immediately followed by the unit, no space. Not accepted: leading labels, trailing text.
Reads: 60°C
